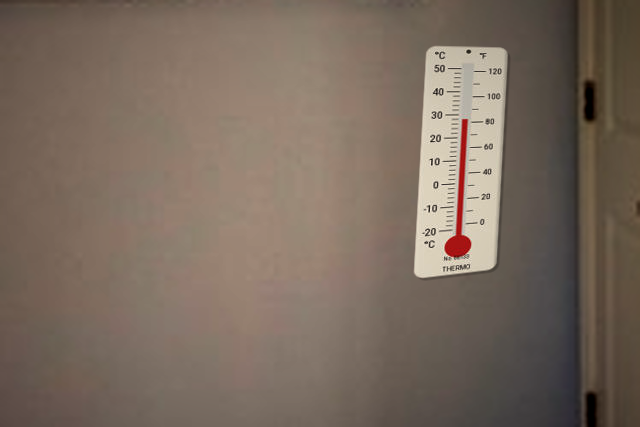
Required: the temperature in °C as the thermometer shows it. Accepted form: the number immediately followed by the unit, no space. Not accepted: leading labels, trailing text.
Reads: 28°C
